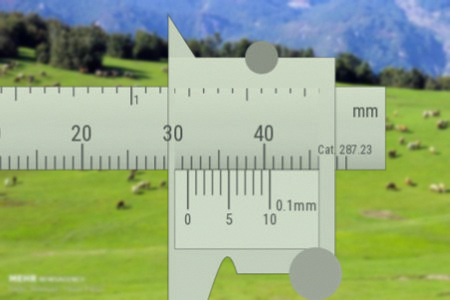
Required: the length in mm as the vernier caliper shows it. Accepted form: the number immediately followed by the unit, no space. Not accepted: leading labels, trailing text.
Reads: 31.6mm
